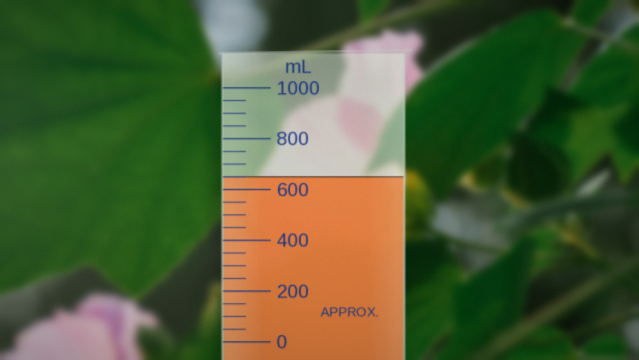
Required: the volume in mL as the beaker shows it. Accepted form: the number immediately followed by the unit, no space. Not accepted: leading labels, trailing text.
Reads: 650mL
